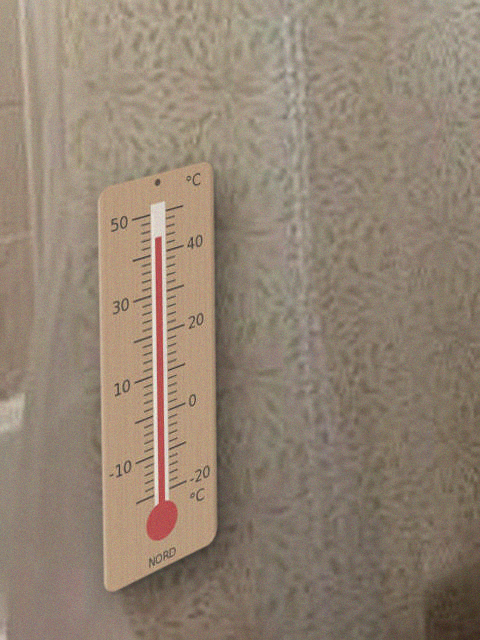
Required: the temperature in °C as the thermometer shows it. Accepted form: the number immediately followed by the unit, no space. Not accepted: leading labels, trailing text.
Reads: 44°C
